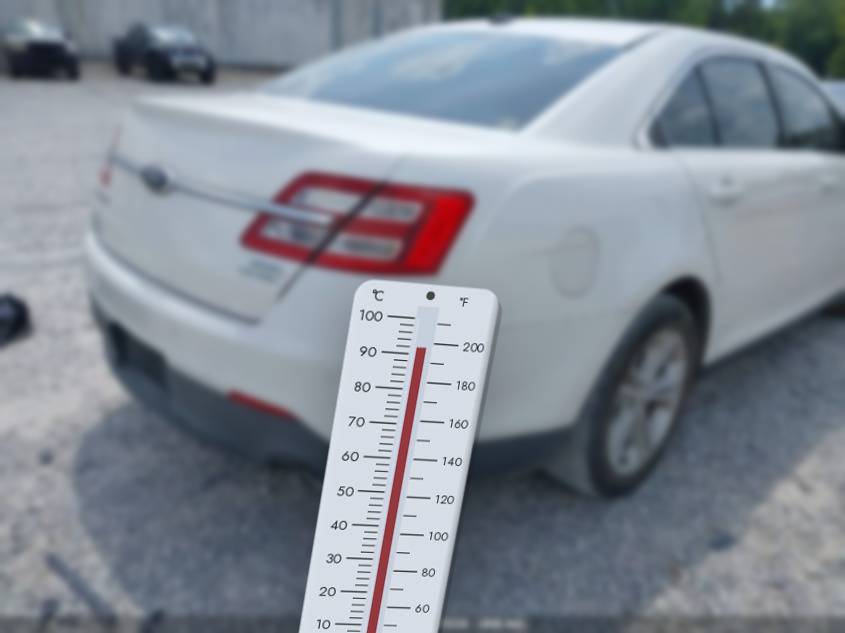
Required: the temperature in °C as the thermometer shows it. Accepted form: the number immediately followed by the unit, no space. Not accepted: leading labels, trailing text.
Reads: 92°C
